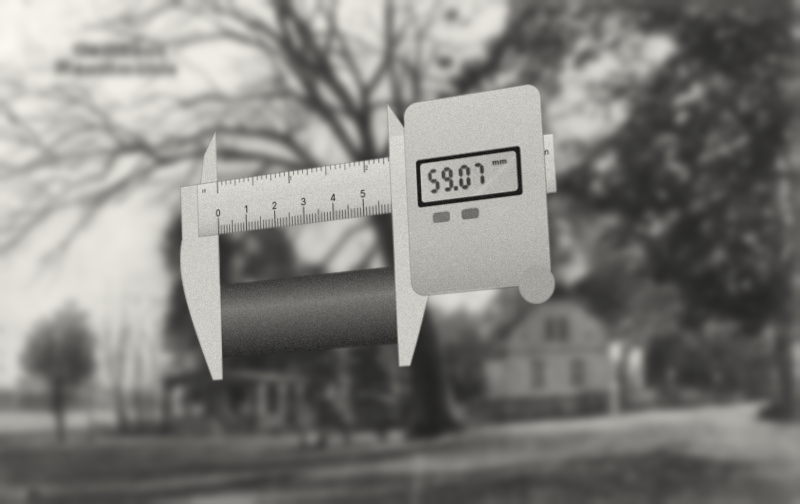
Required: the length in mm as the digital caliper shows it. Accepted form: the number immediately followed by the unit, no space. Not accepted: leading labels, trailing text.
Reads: 59.07mm
